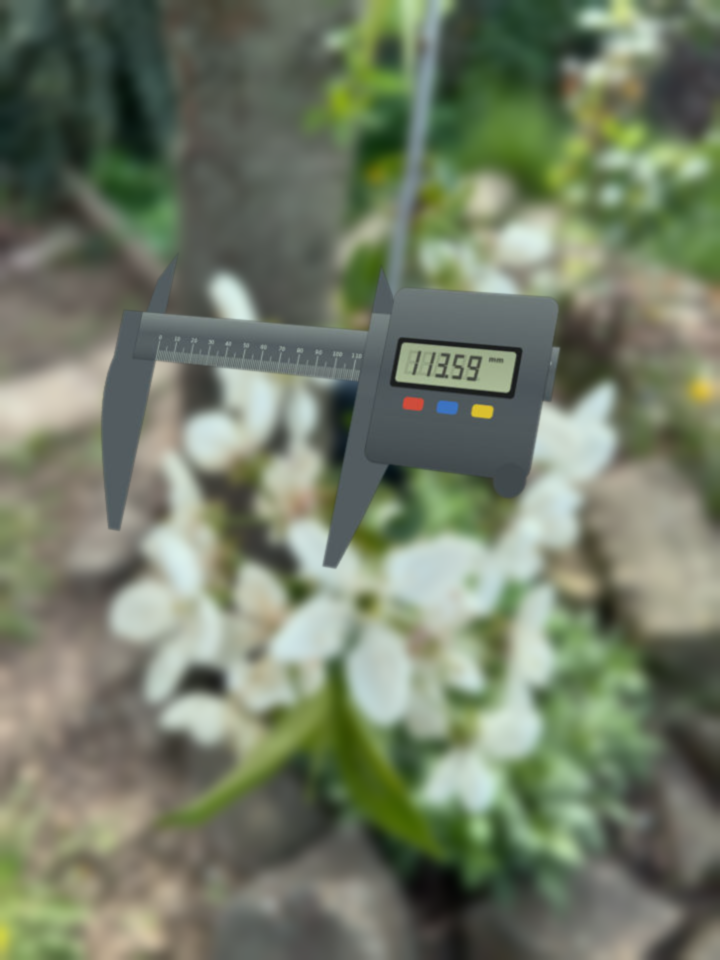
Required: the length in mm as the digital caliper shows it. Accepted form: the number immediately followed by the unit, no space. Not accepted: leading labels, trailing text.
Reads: 113.59mm
